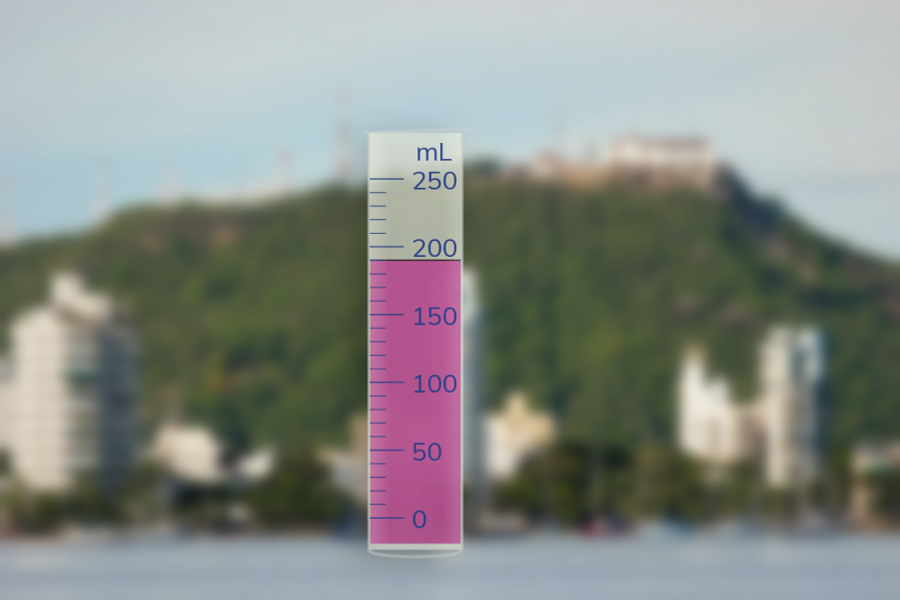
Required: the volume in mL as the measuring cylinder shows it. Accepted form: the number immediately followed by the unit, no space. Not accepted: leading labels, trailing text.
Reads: 190mL
